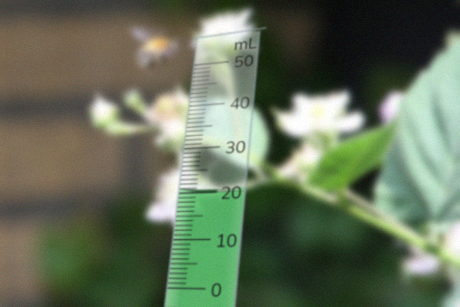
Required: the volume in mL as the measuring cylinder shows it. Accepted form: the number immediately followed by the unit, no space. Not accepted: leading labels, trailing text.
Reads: 20mL
